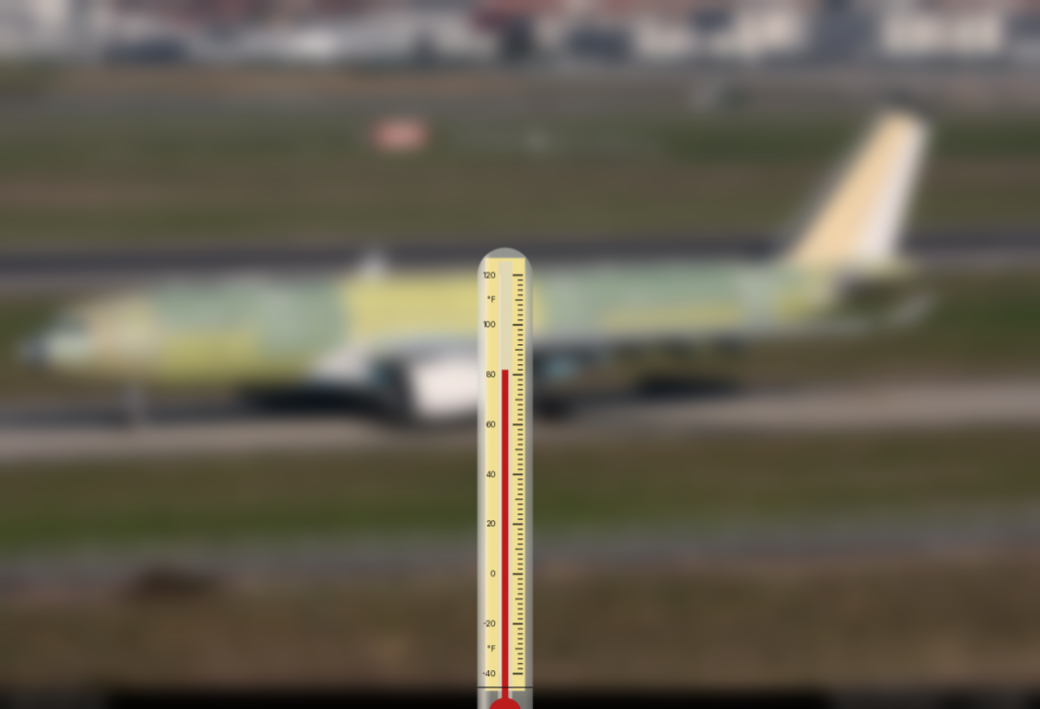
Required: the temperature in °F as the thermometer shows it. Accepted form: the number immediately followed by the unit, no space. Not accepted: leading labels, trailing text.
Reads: 82°F
